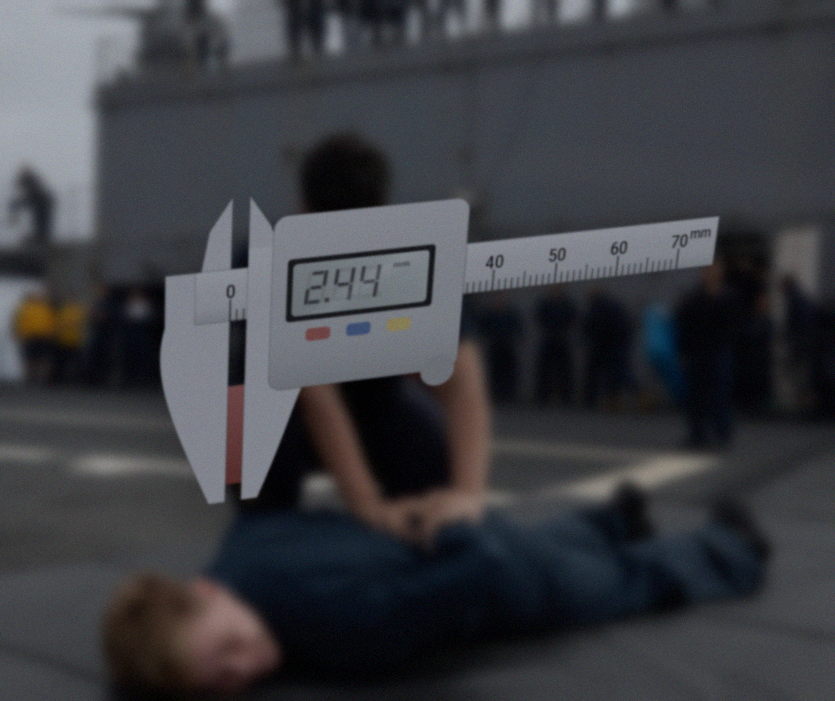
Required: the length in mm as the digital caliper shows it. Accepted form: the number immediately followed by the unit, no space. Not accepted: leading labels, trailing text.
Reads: 2.44mm
